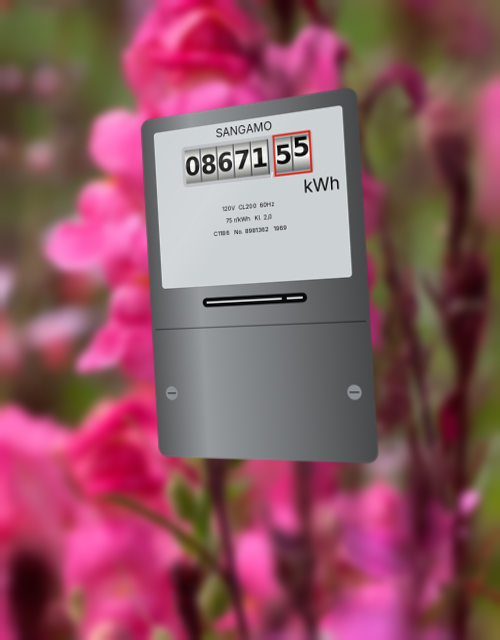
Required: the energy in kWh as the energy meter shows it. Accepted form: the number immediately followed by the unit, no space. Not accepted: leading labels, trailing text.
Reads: 8671.55kWh
